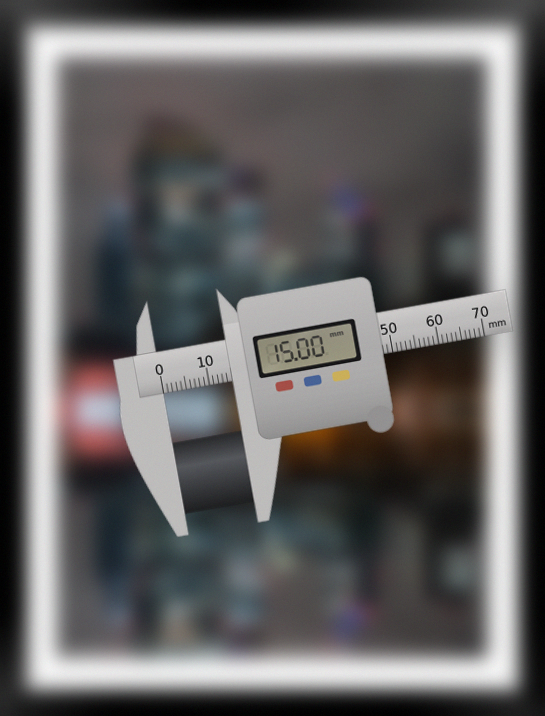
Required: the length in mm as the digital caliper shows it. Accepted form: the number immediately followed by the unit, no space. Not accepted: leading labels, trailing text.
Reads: 15.00mm
